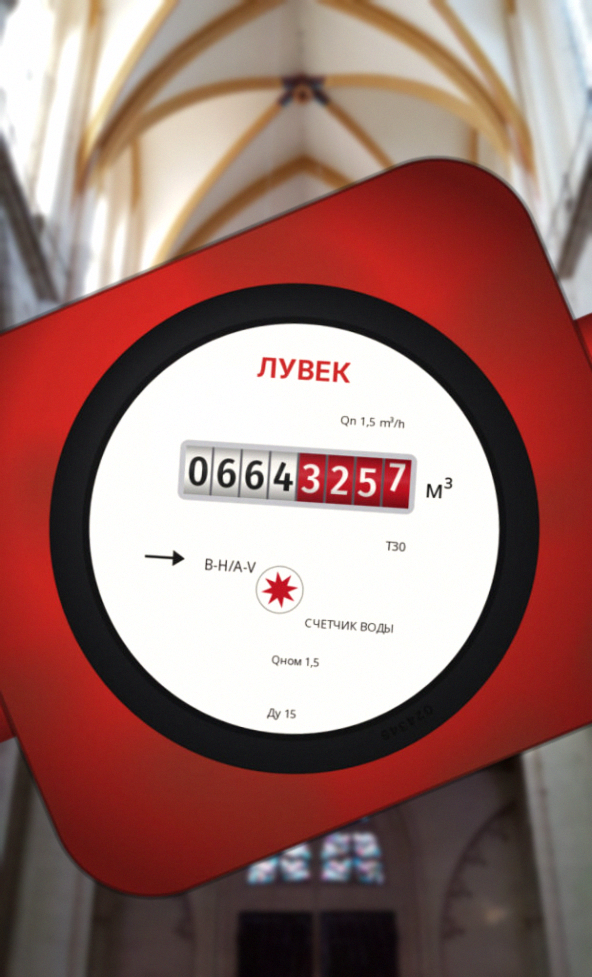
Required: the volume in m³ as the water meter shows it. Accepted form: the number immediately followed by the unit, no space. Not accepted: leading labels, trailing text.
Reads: 664.3257m³
